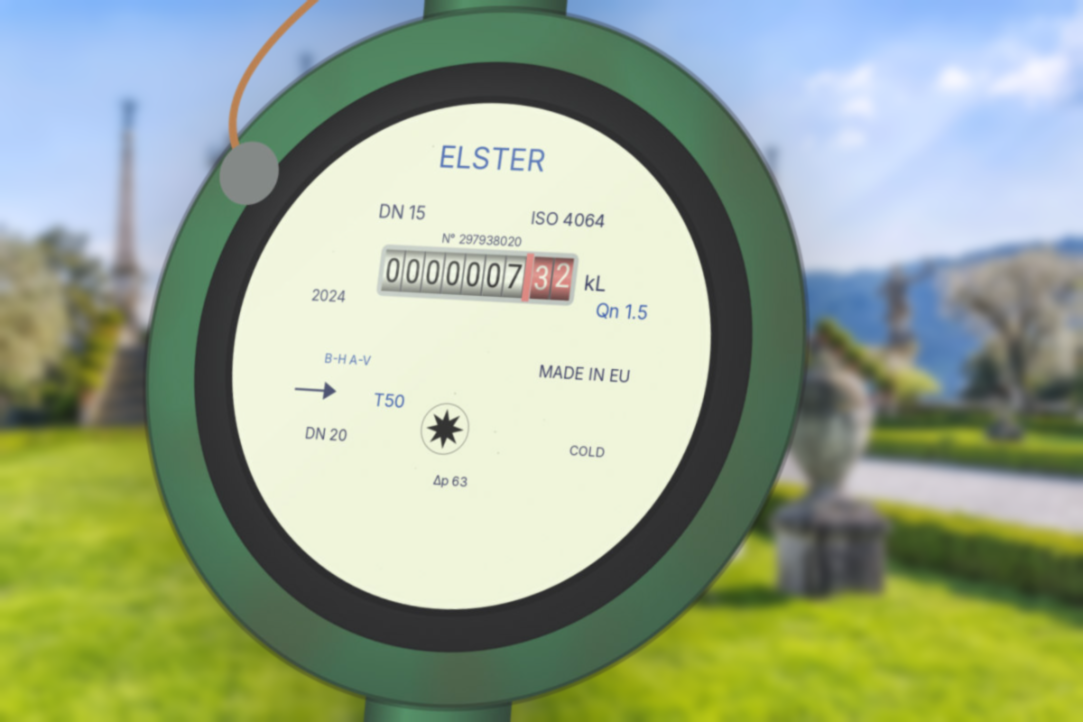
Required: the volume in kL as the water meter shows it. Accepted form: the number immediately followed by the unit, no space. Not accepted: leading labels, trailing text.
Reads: 7.32kL
